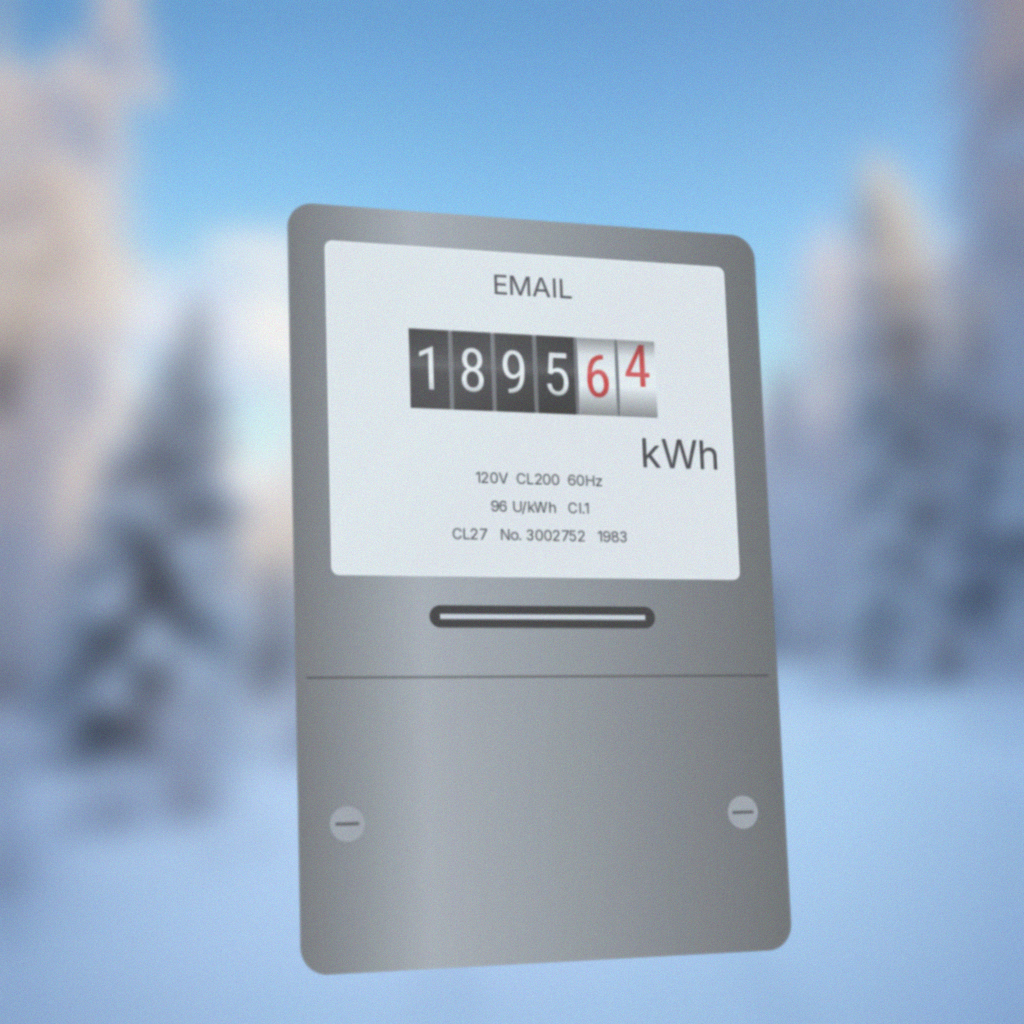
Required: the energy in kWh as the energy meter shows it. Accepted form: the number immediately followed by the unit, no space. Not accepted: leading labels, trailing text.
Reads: 1895.64kWh
